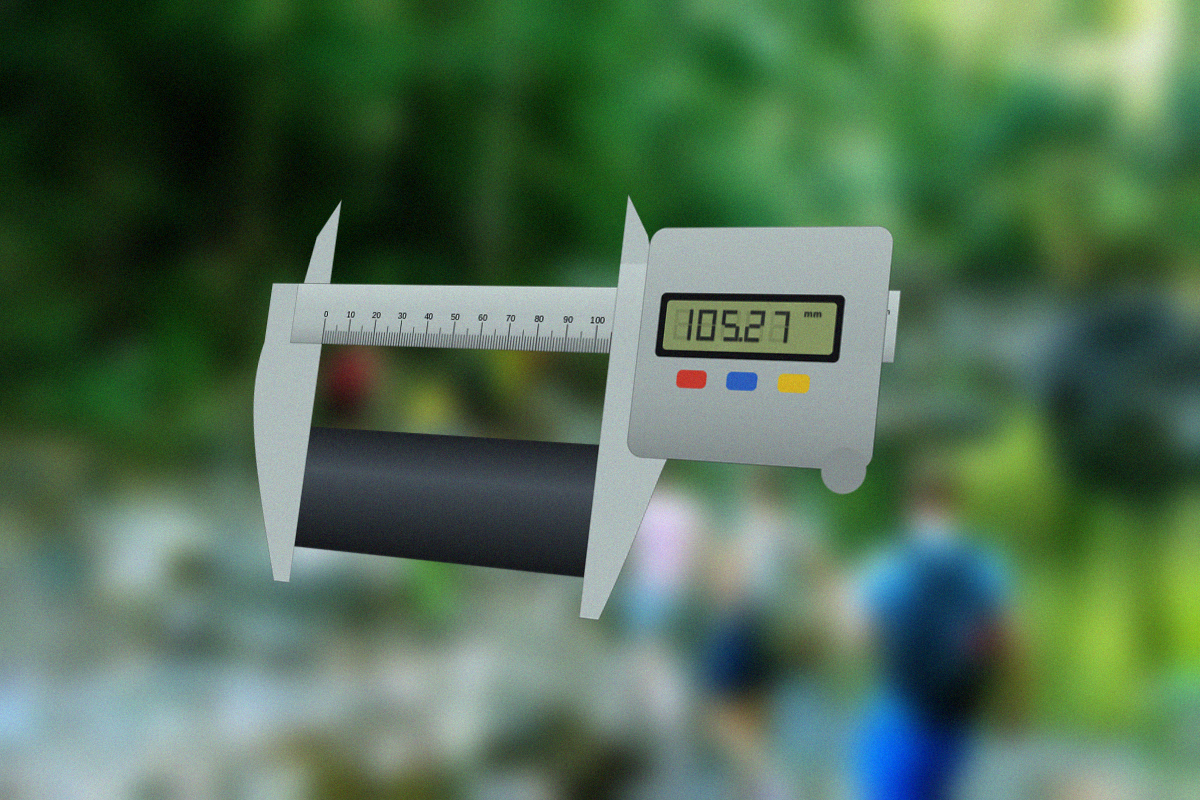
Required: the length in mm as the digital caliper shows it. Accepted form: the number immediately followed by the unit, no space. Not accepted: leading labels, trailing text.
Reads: 105.27mm
